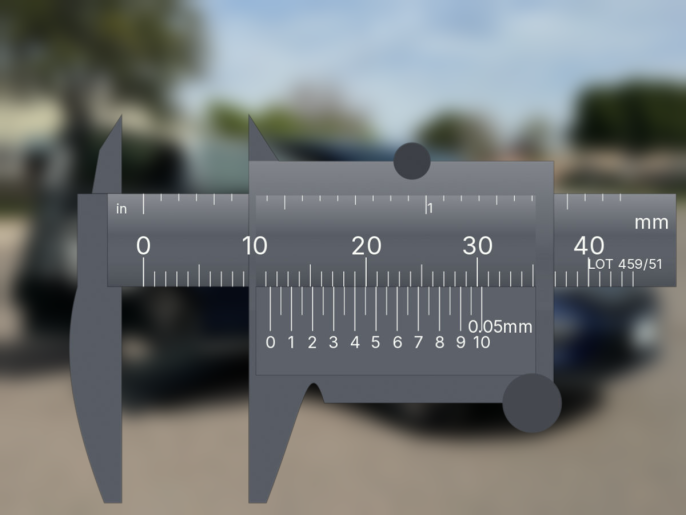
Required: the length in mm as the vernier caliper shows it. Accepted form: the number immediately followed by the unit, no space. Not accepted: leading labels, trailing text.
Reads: 11.4mm
